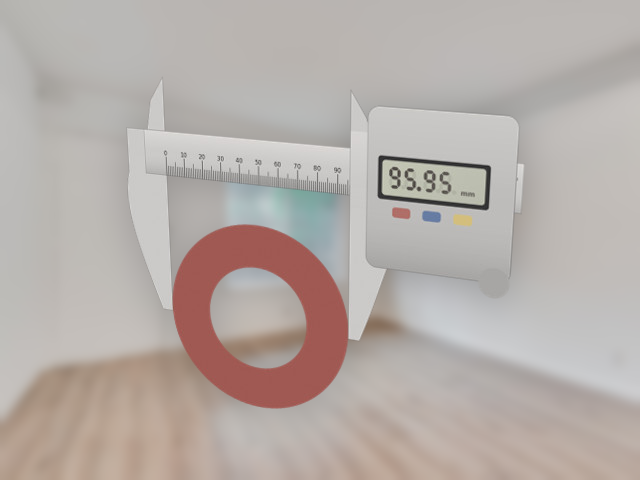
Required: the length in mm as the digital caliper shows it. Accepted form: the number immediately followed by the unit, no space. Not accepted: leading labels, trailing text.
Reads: 95.95mm
